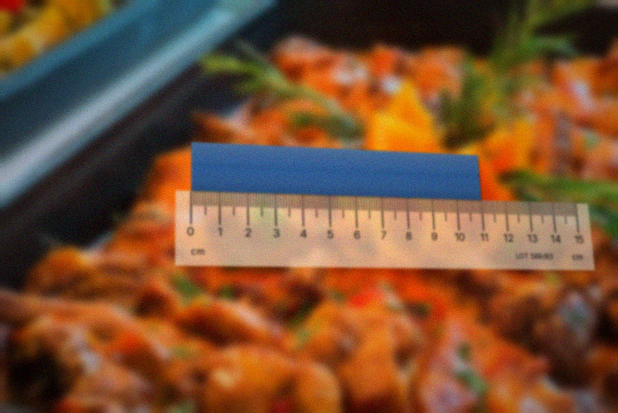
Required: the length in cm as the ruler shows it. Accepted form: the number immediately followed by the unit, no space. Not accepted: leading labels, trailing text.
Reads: 11cm
